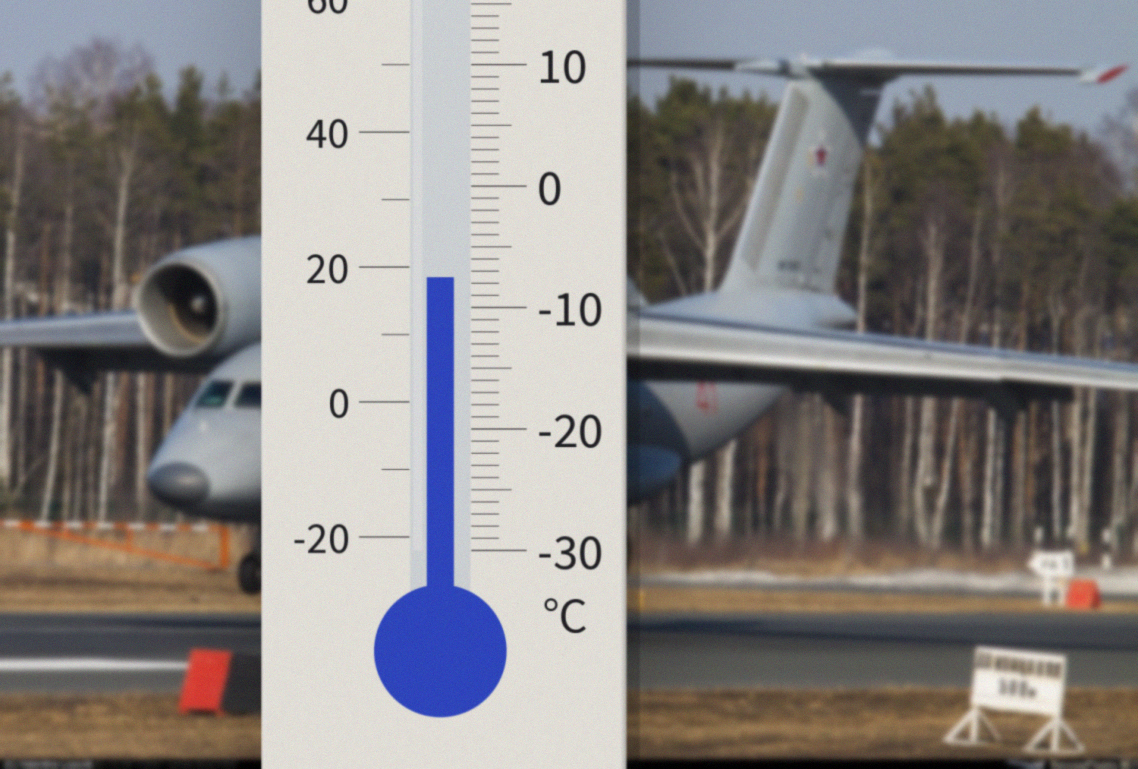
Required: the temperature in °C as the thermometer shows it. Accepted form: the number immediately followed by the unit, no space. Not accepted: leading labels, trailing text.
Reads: -7.5°C
